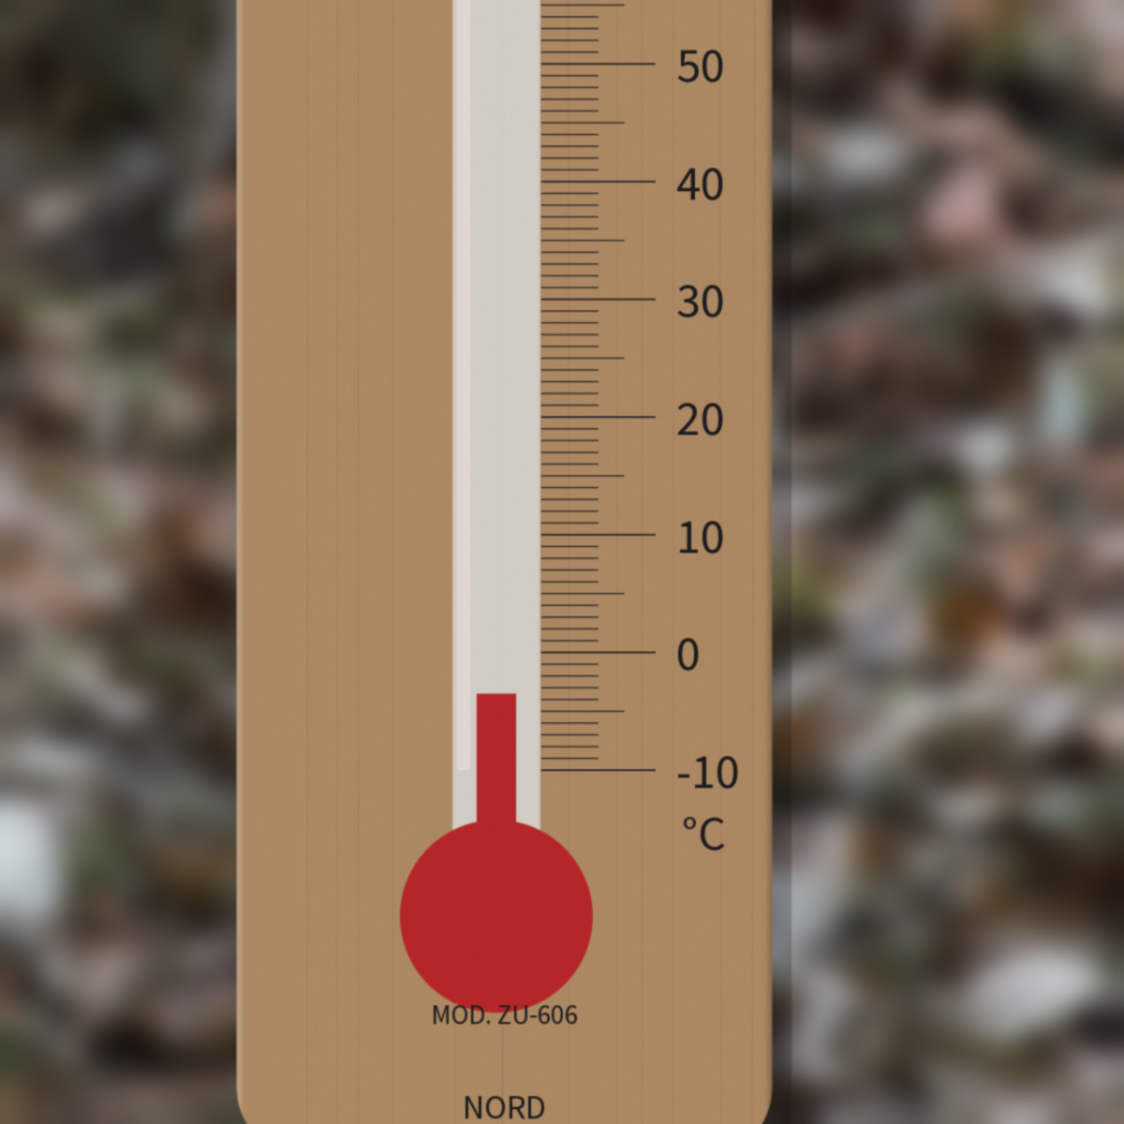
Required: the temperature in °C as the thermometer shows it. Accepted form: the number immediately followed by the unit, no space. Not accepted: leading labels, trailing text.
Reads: -3.5°C
